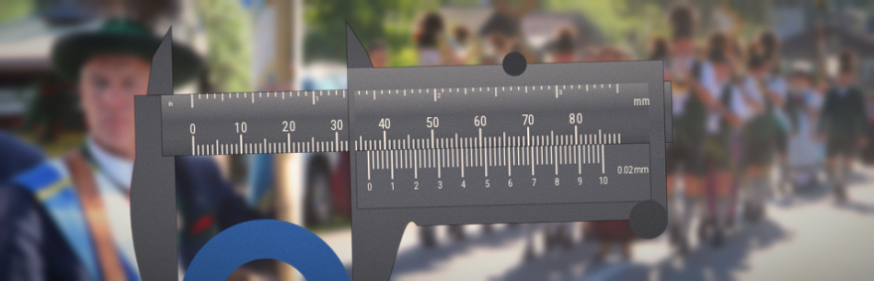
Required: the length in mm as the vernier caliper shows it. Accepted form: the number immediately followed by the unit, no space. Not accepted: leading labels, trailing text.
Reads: 36.5mm
